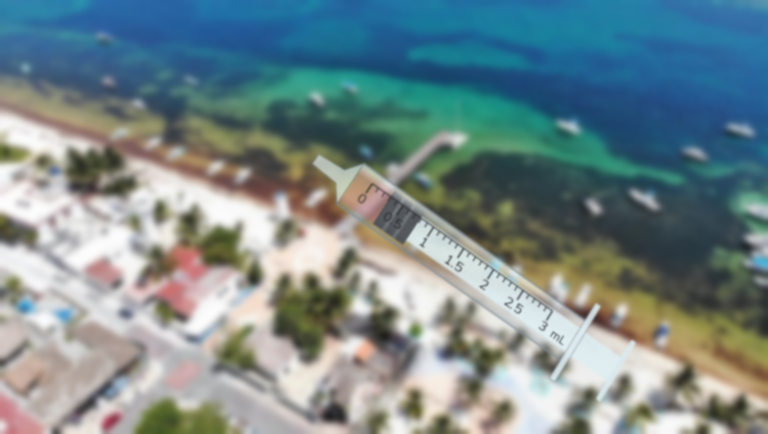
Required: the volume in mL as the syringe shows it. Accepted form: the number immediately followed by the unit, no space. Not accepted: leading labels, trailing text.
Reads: 0.3mL
